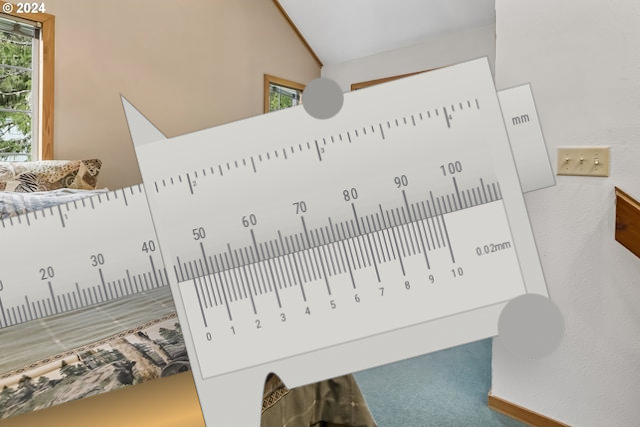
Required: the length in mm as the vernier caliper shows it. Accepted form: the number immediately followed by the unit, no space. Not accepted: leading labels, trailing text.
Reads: 47.0mm
